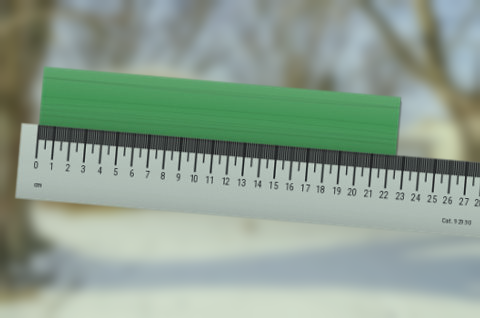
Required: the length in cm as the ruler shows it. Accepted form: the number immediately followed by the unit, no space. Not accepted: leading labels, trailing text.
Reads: 22.5cm
